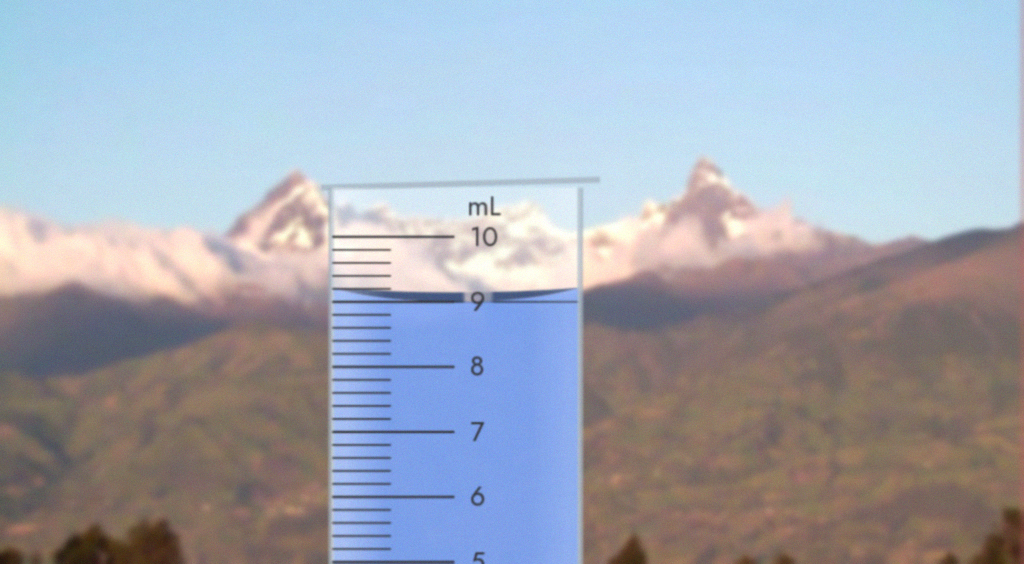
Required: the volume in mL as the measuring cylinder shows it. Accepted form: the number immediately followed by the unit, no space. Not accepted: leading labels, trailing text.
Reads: 9mL
